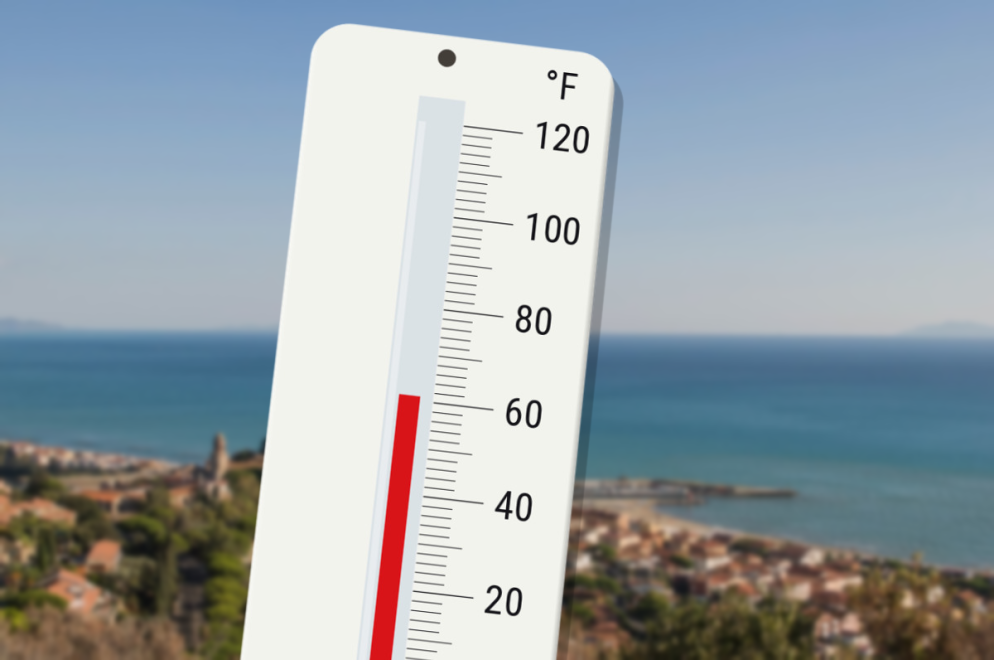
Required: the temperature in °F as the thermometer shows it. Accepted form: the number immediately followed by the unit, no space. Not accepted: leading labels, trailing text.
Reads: 61°F
